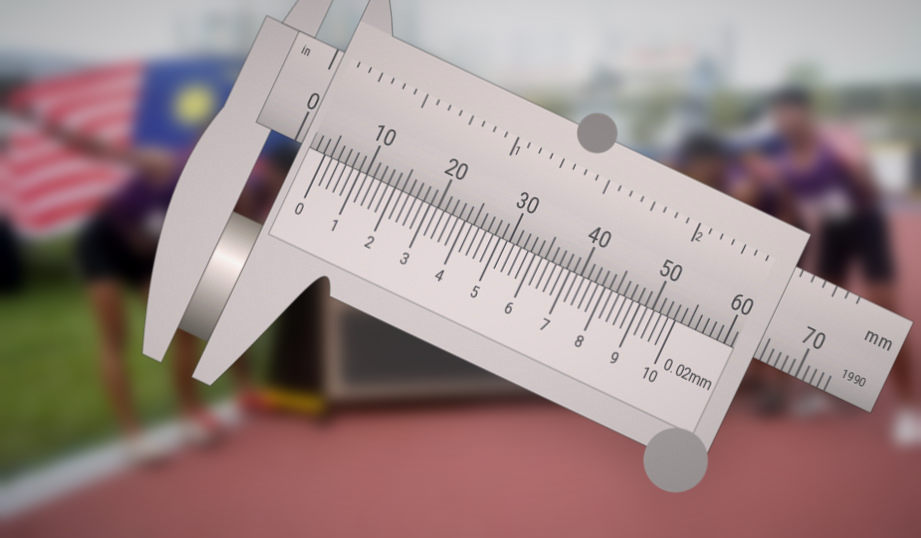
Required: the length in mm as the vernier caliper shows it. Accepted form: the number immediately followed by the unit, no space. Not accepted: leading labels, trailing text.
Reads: 4.2mm
